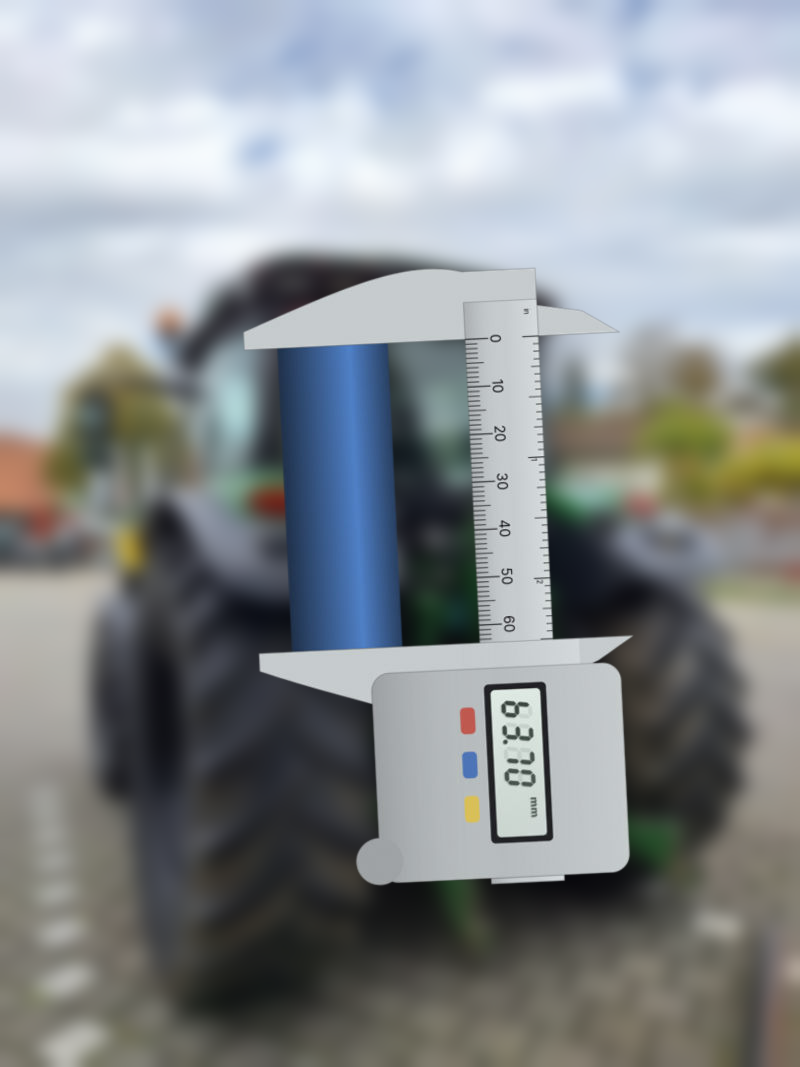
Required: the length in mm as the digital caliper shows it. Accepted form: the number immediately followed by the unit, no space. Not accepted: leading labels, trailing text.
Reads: 63.70mm
